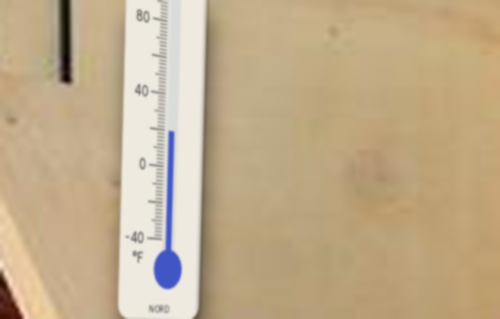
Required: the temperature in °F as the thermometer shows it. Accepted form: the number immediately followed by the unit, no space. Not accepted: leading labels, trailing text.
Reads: 20°F
